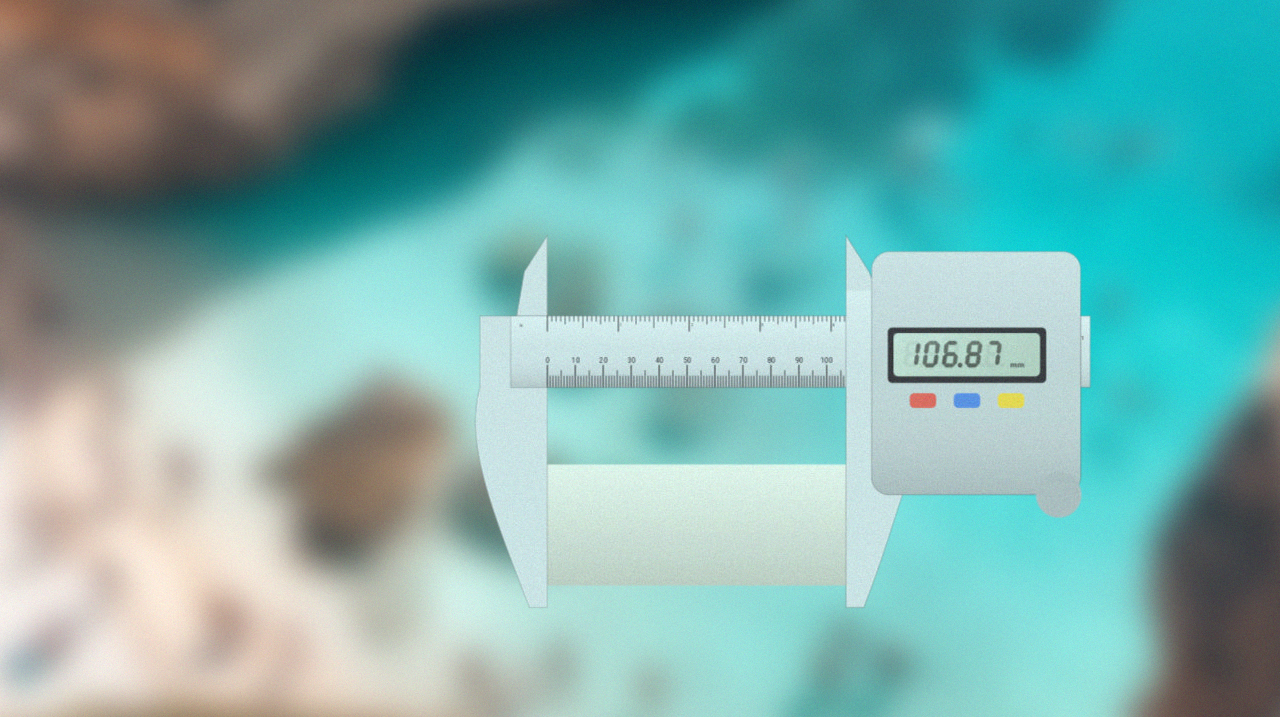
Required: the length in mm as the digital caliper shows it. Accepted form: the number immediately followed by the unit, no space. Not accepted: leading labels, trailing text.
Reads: 106.87mm
